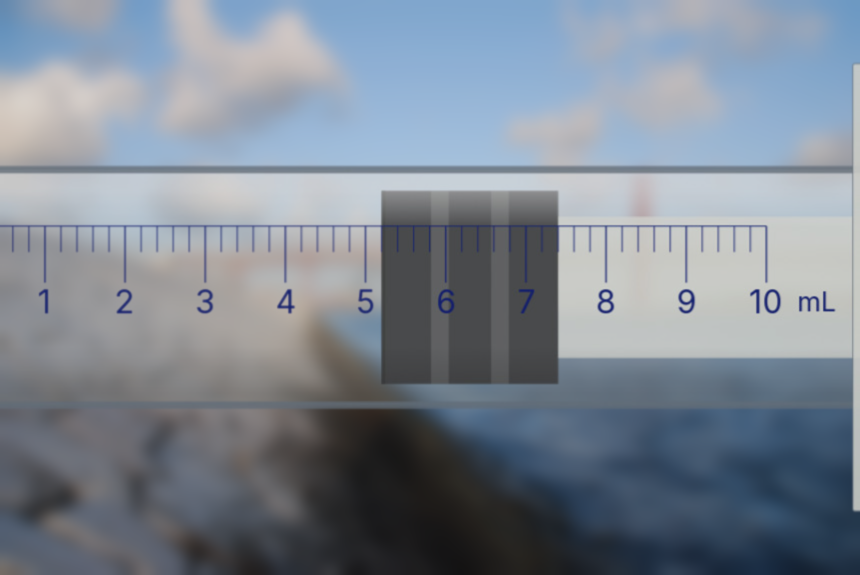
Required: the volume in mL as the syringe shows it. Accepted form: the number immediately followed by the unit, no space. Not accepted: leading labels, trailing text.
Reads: 5.2mL
